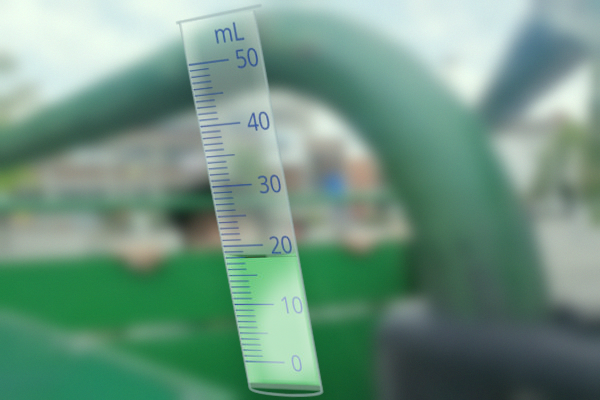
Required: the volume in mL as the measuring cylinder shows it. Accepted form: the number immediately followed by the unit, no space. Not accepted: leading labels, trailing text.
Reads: 18mL
